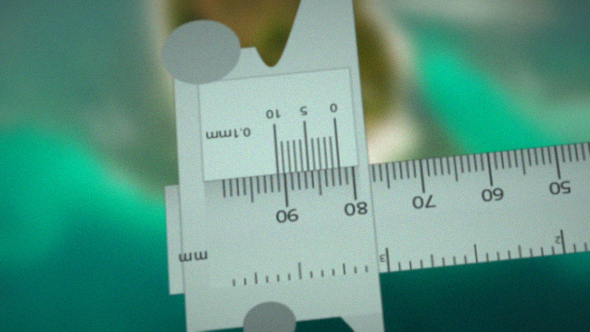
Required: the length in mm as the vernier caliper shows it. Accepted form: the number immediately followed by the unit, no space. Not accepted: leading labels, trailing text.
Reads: 82.0mm
